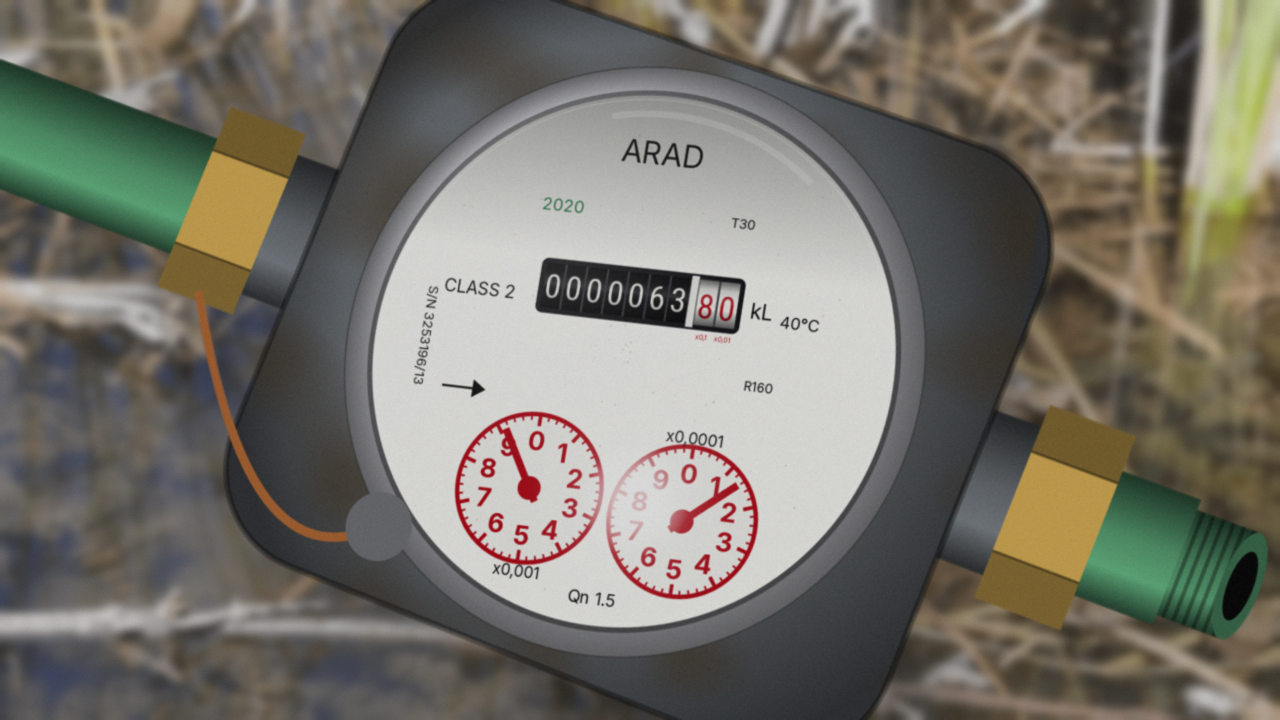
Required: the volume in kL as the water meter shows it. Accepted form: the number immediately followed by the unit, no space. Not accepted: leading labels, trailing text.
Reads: 63.7991kL
